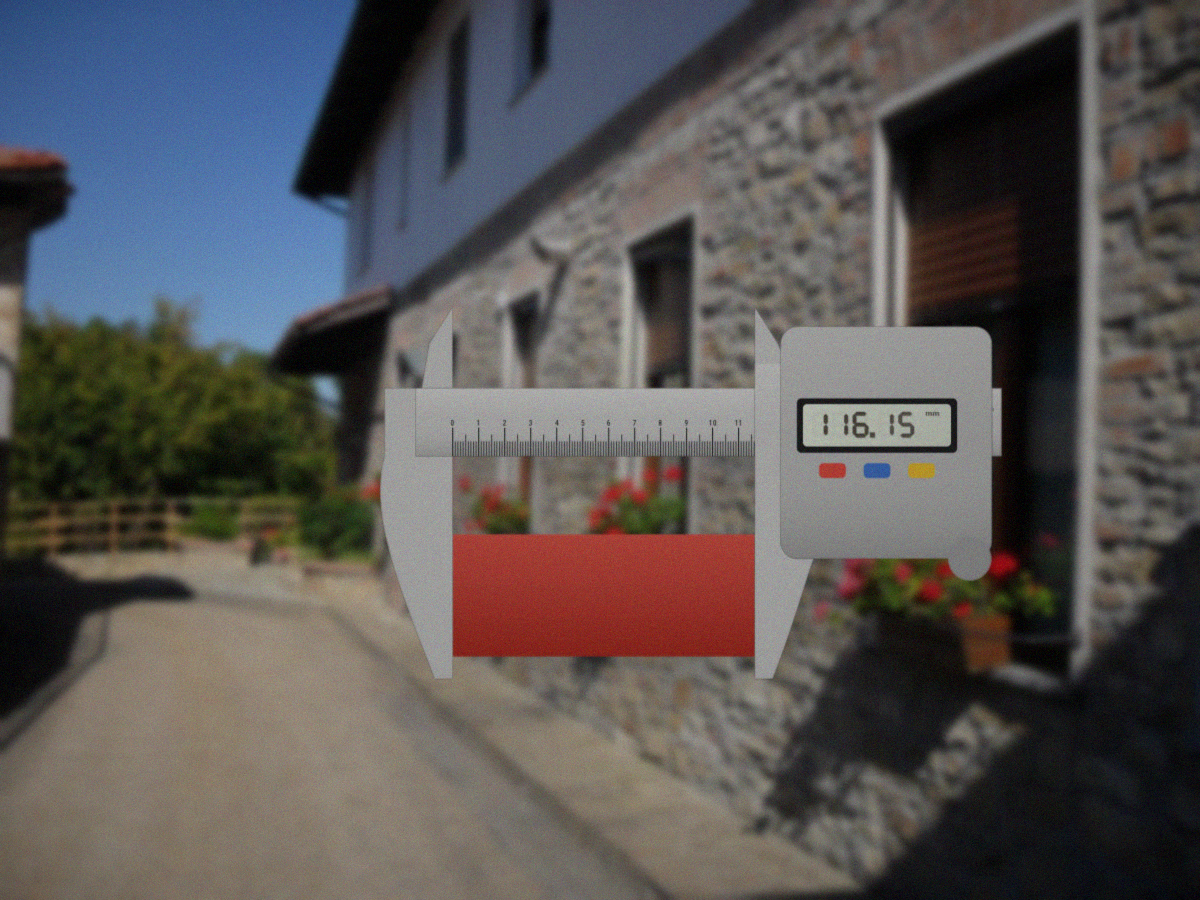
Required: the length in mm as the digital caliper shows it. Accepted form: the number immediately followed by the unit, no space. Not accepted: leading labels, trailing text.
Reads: 116.15mm
